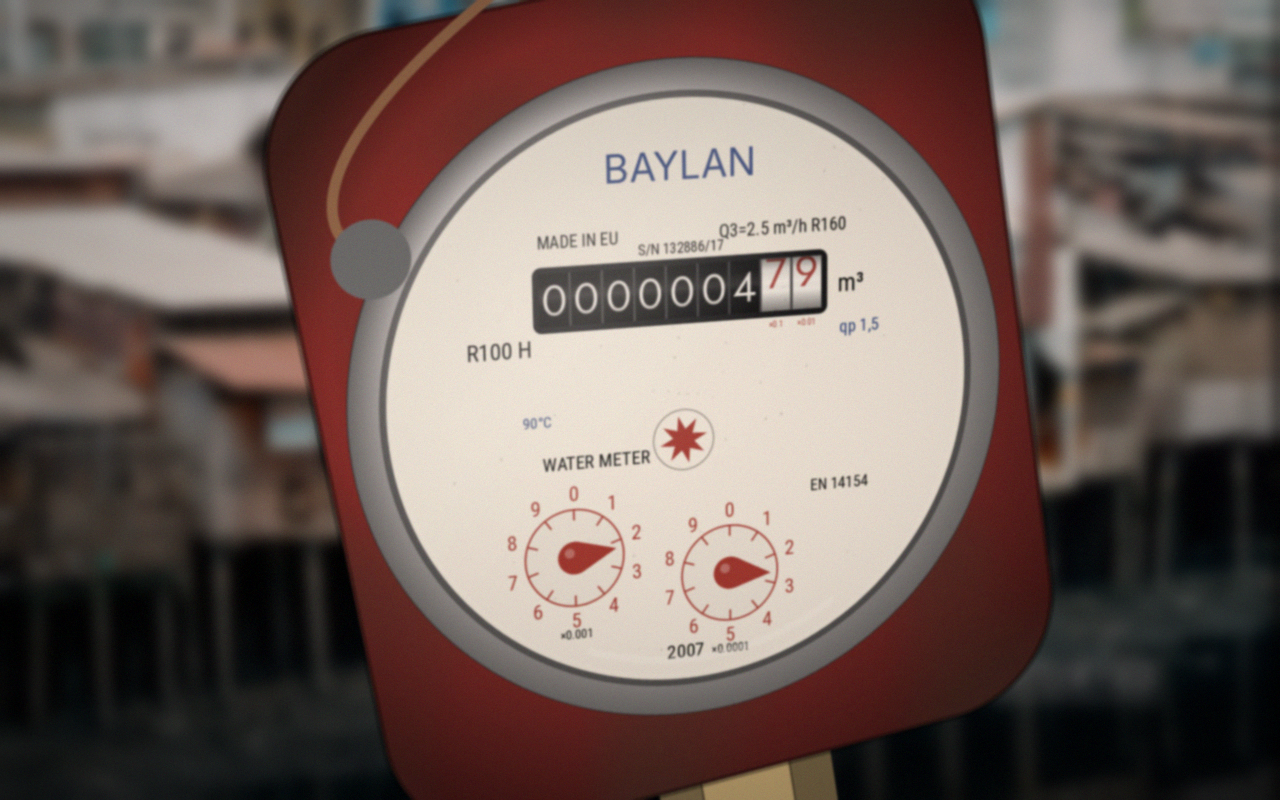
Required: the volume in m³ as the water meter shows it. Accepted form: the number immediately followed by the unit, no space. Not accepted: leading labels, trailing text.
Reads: 4.7922m³
